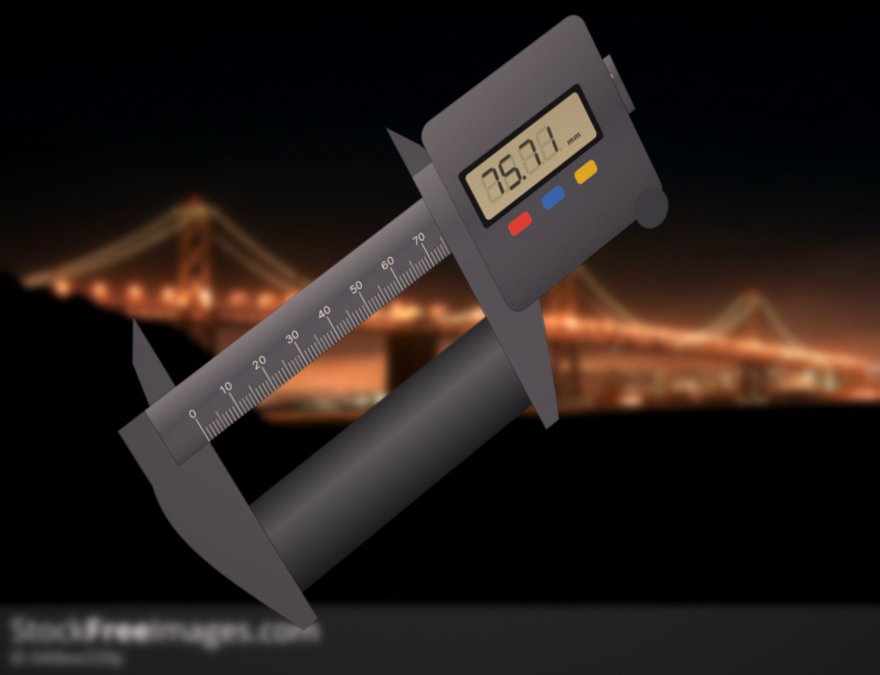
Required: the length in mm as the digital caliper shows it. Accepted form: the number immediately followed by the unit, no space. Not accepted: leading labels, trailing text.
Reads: 75.71mm
